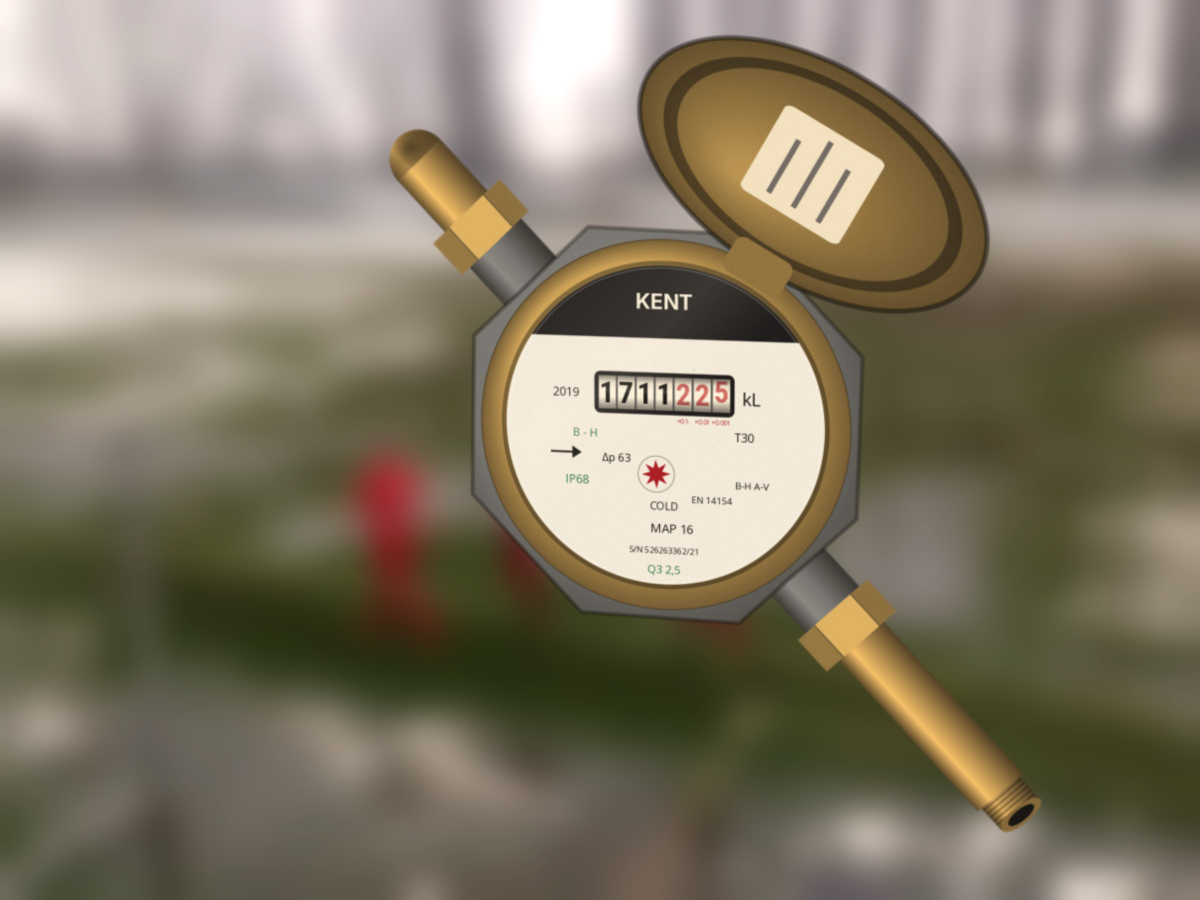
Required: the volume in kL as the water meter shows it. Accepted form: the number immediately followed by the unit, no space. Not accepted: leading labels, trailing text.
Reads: 1711.225kL
